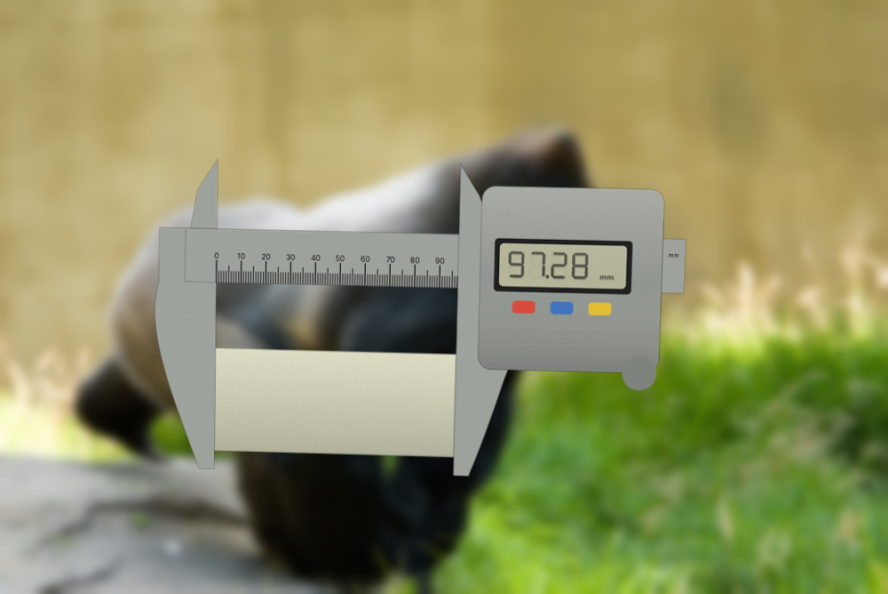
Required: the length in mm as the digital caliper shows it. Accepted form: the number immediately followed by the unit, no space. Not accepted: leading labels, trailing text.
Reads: 97.28mm
